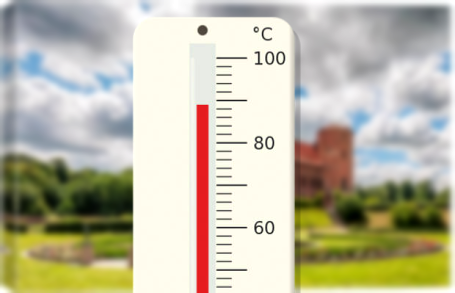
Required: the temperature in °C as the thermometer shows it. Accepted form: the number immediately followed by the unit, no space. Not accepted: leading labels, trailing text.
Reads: 89°C
